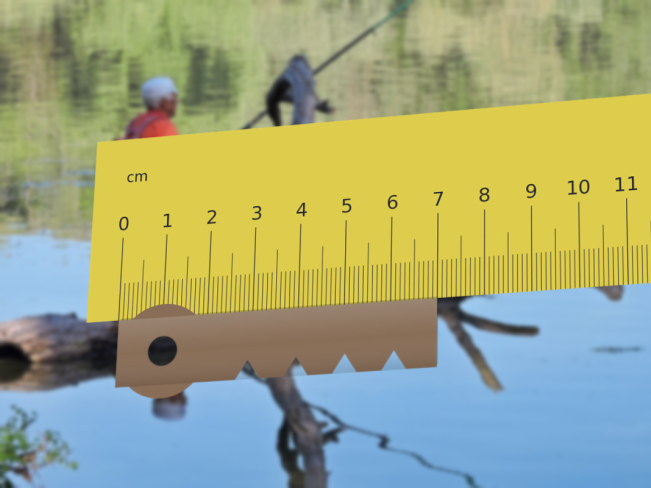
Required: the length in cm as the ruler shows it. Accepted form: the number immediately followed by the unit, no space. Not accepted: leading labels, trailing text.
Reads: 7cm
